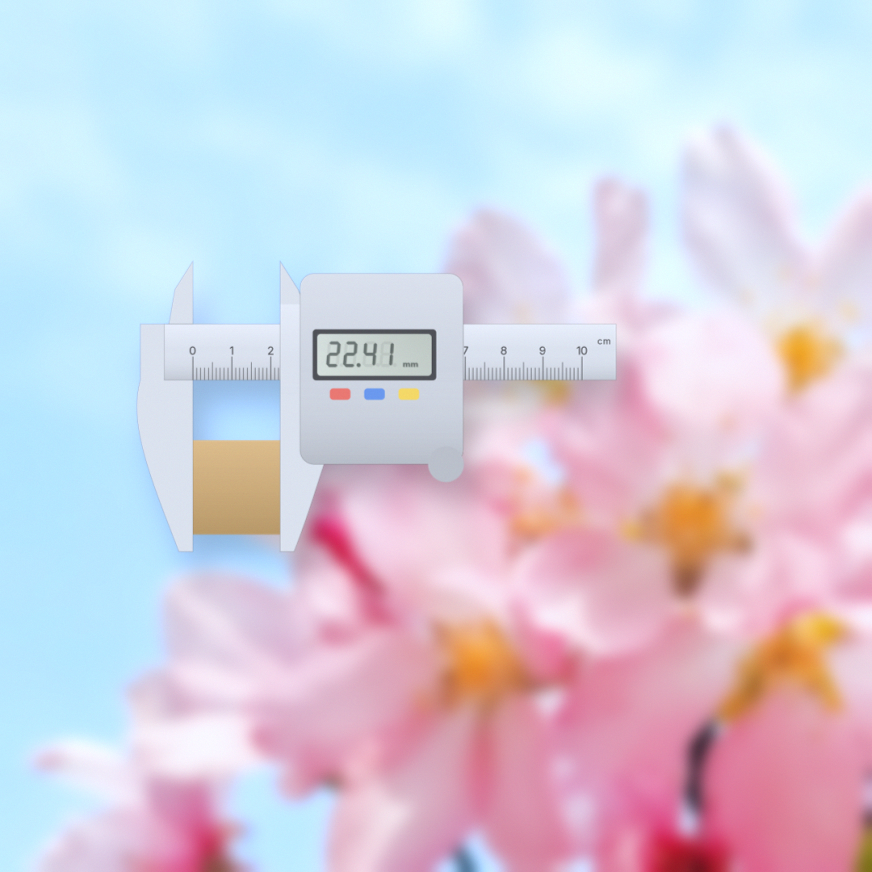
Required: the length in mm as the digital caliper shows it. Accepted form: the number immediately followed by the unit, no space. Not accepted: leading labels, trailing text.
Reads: 22.41mm
